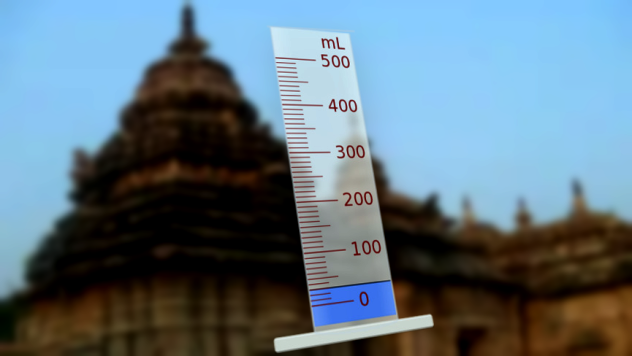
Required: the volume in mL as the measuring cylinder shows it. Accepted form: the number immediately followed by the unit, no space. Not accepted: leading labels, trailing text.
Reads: 30mL
